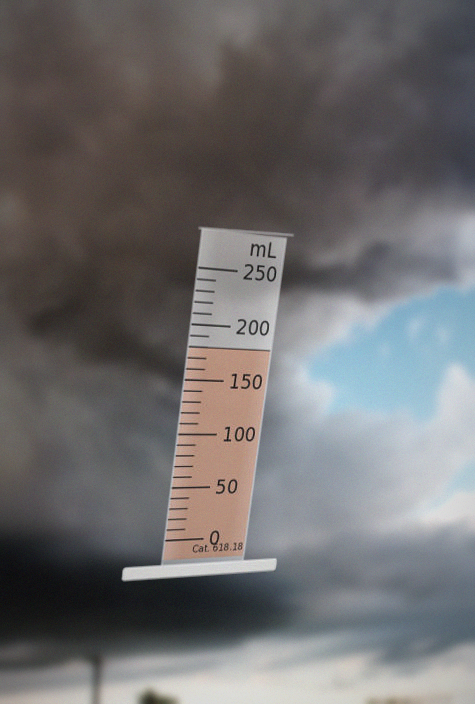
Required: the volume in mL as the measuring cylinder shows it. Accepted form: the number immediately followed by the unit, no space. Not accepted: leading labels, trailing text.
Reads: 180mL
